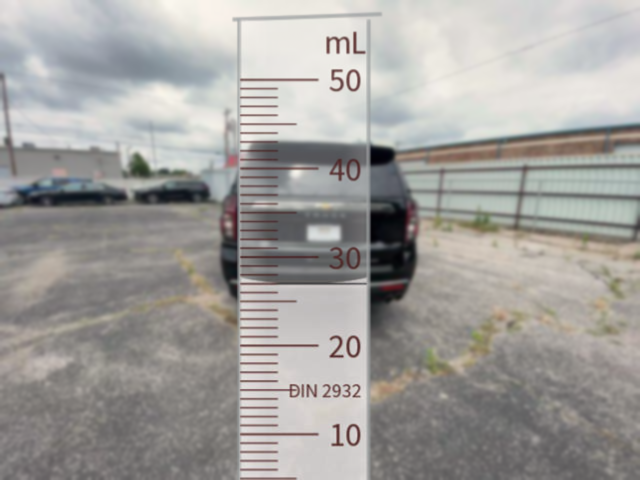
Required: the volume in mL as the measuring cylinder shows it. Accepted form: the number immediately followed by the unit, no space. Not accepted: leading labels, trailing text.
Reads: 27mL
